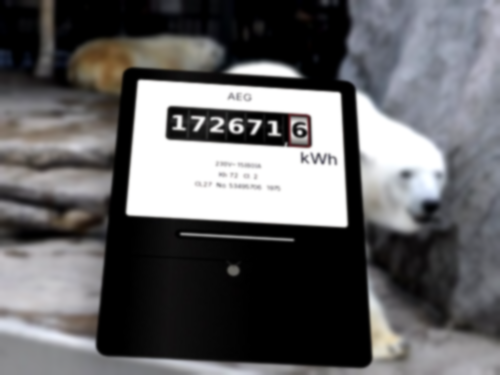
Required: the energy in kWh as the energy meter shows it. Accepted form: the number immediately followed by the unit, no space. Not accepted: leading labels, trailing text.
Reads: 172671.6kWh
